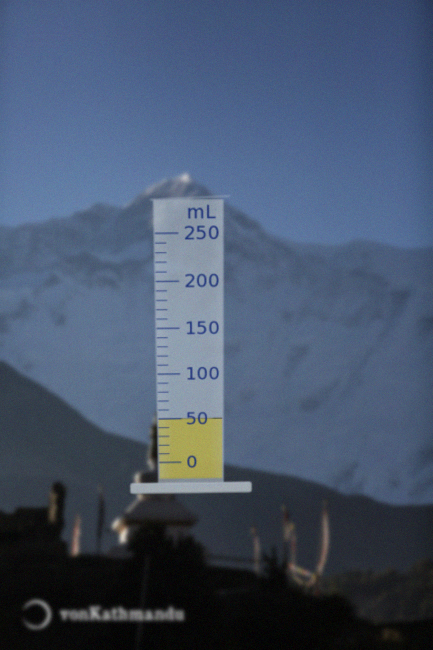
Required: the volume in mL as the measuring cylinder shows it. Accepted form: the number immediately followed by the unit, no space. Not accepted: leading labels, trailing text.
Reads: 50mL
